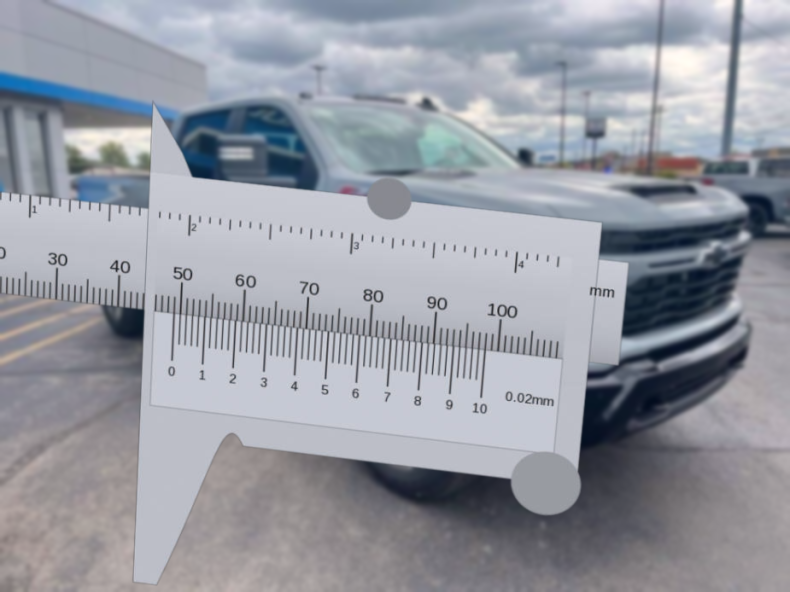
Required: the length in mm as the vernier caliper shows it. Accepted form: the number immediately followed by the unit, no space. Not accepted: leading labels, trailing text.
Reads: 49.0mm
